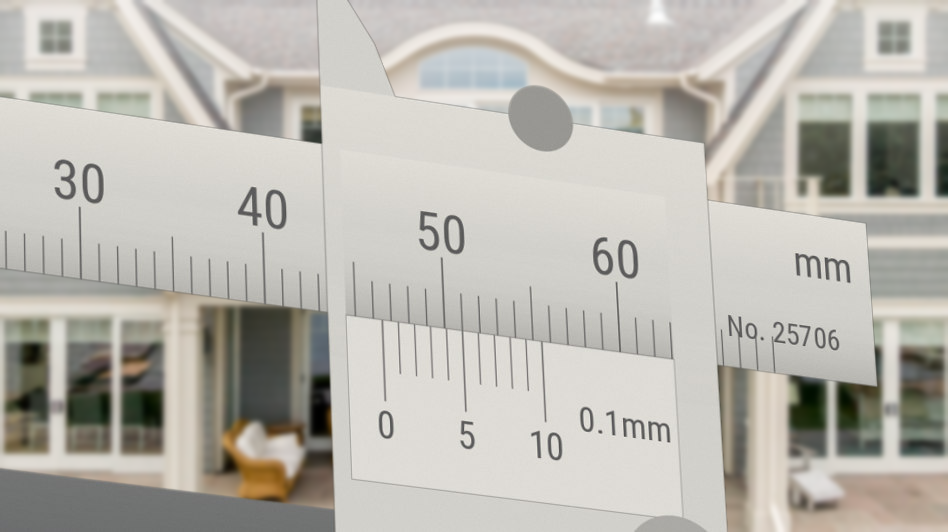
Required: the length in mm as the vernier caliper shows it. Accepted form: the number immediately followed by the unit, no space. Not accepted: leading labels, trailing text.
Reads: 46.5mm
